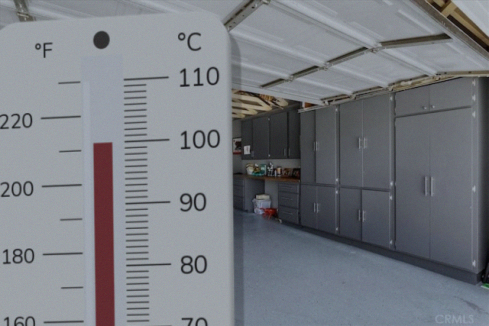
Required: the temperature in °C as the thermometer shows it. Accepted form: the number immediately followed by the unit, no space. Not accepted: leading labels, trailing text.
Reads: 100°C
